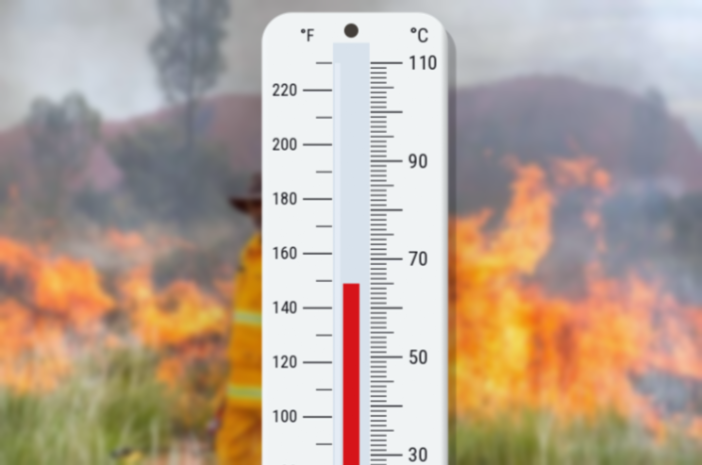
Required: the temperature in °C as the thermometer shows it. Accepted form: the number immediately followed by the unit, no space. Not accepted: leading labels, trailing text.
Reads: 65°C
